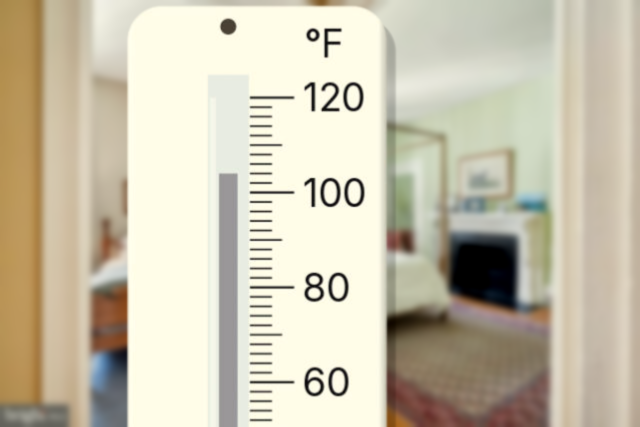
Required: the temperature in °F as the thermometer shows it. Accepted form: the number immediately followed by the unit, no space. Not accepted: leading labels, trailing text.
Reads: 104°F
